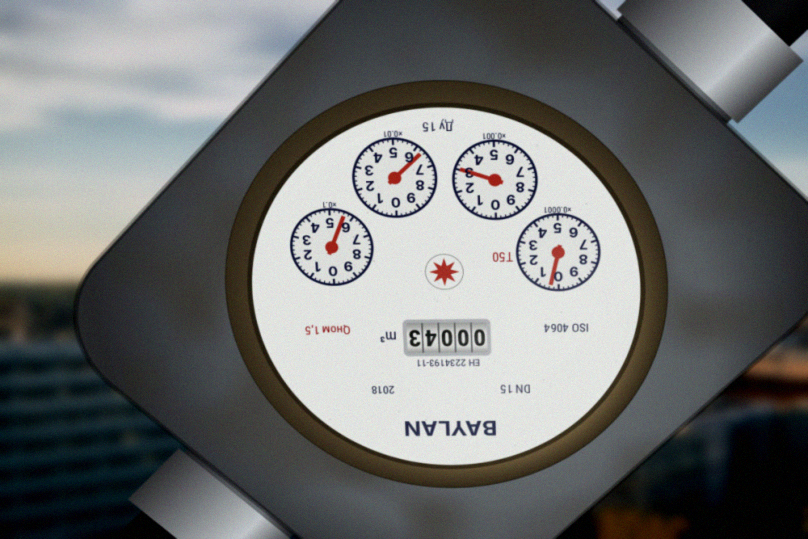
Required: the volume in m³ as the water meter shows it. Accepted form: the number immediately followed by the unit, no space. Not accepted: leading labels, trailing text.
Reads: 43.5630m³
